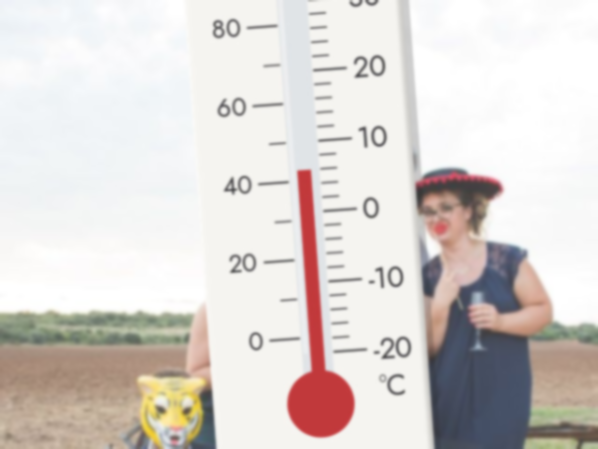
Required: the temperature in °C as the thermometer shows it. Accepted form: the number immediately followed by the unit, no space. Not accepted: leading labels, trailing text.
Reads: 6°C
